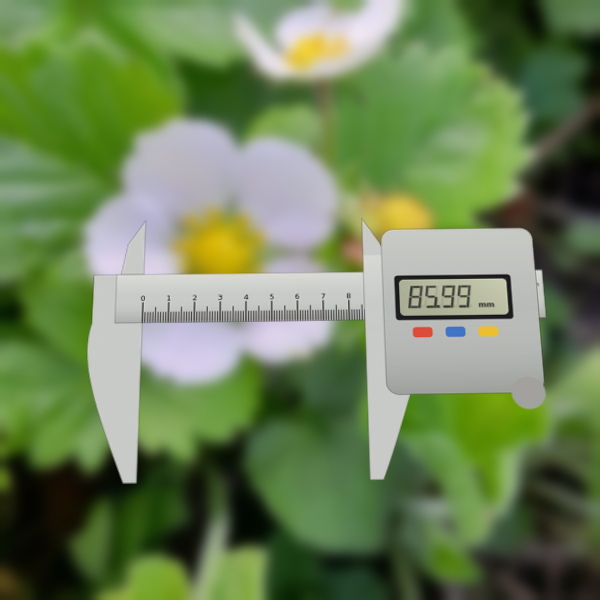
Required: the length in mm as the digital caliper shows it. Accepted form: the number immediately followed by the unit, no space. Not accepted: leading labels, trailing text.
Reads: 85.99mm
